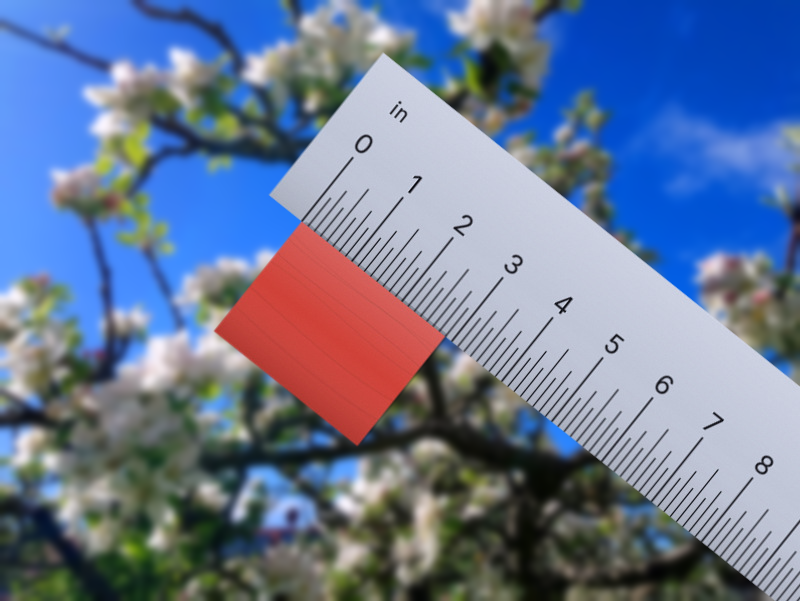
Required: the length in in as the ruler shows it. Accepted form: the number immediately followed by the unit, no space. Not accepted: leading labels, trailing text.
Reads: 2.875in
